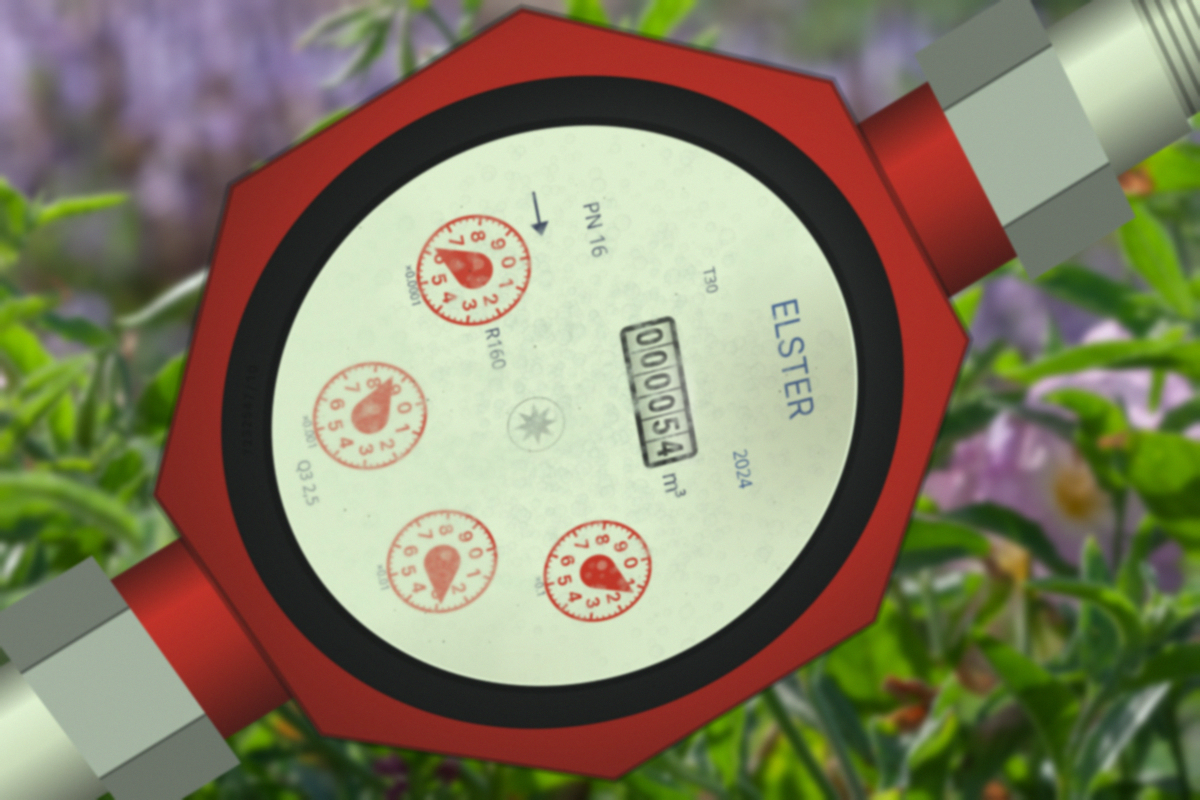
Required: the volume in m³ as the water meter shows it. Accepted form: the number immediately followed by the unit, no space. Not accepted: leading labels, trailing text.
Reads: 54.1286m³
